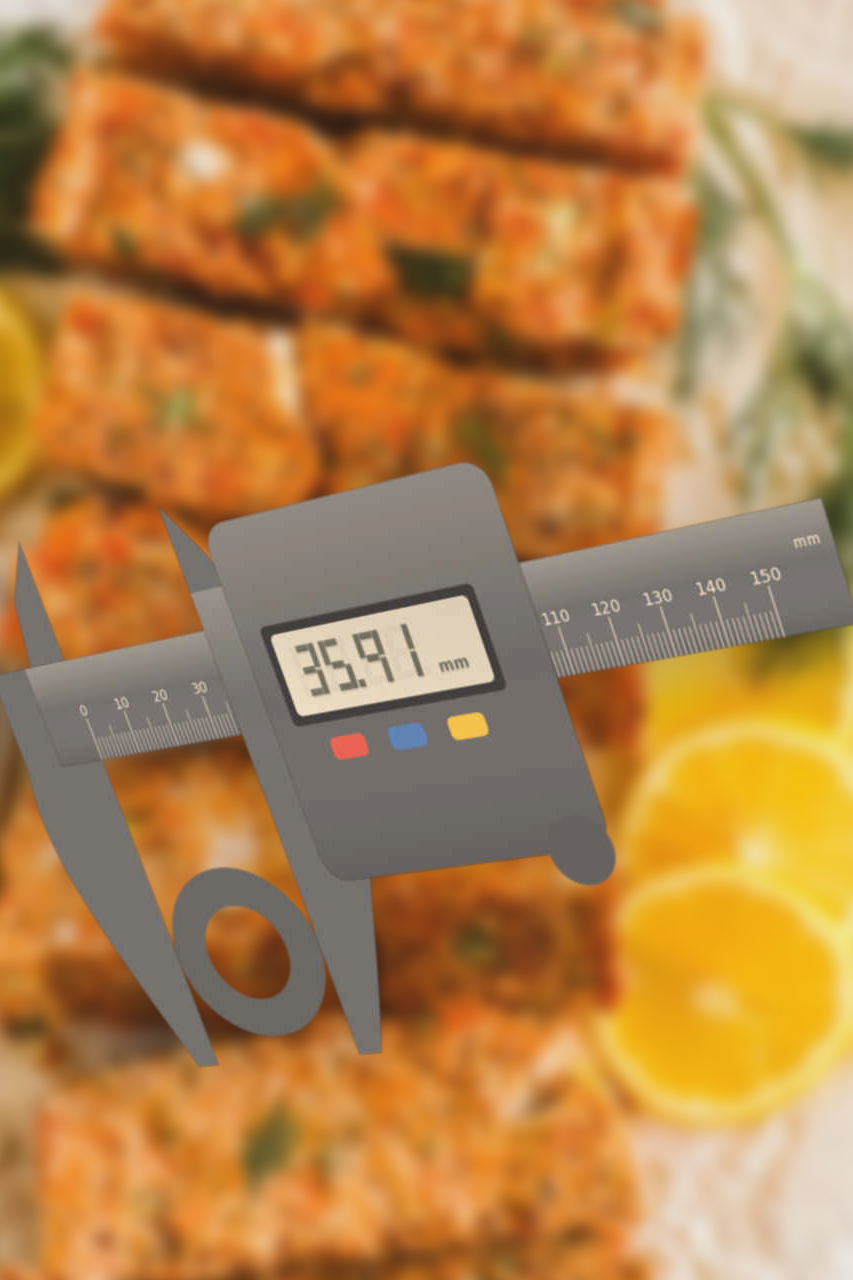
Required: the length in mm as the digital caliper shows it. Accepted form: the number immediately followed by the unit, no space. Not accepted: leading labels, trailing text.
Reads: 35.91mm
